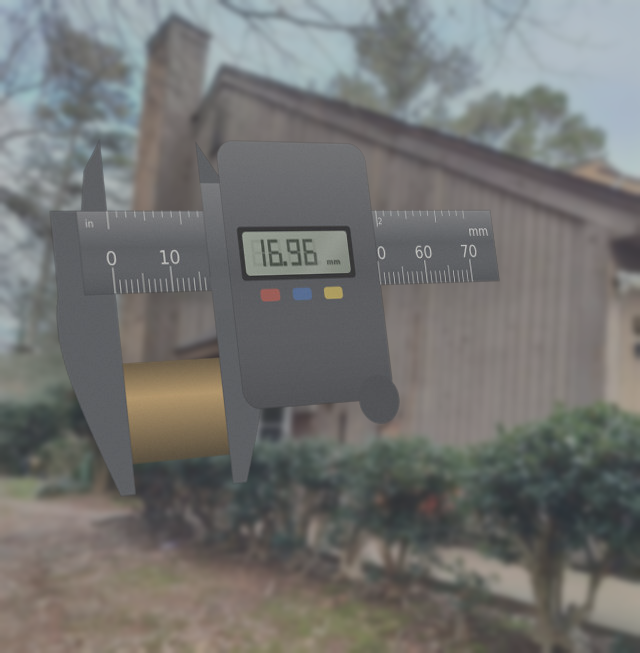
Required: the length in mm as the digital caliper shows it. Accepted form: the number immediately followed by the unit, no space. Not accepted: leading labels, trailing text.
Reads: 16.96mm
